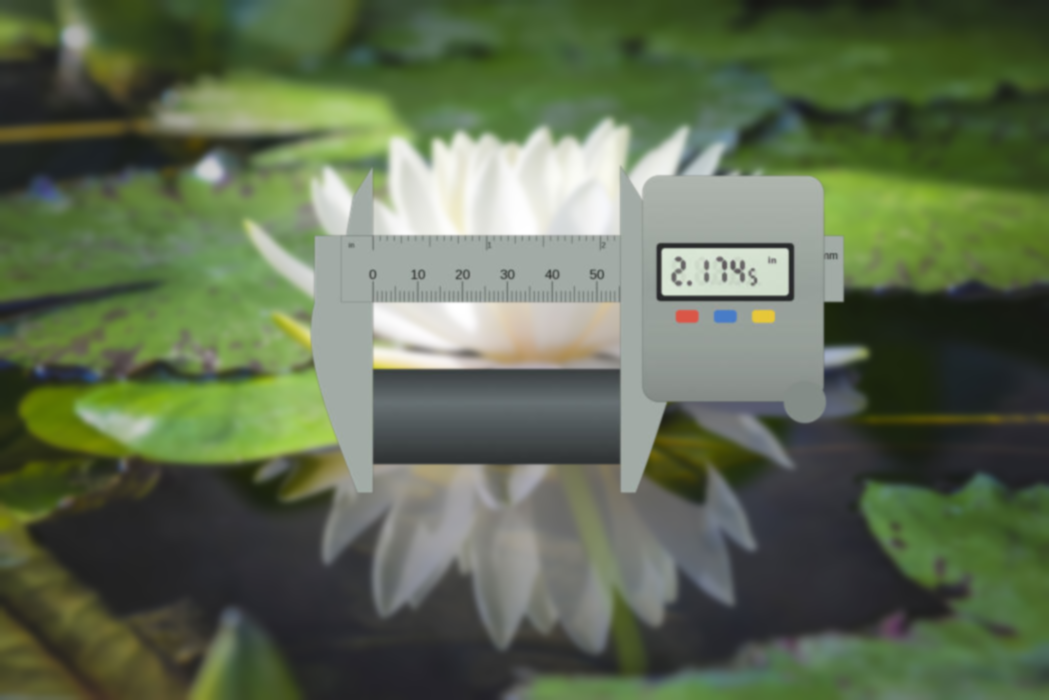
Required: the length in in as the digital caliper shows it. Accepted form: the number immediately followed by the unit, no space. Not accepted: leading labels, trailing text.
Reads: 2.1745in
